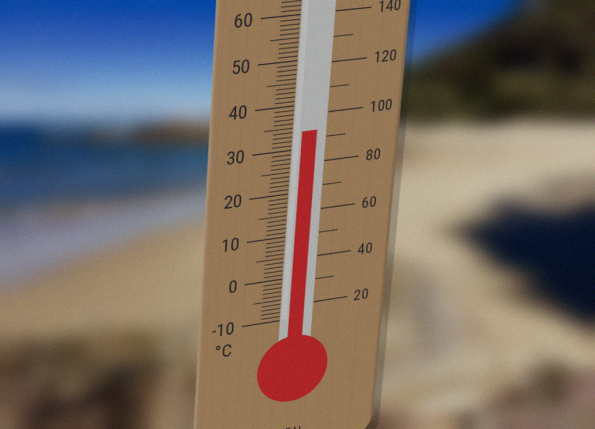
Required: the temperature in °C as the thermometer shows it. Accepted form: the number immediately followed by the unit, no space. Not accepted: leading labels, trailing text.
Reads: 34°C
